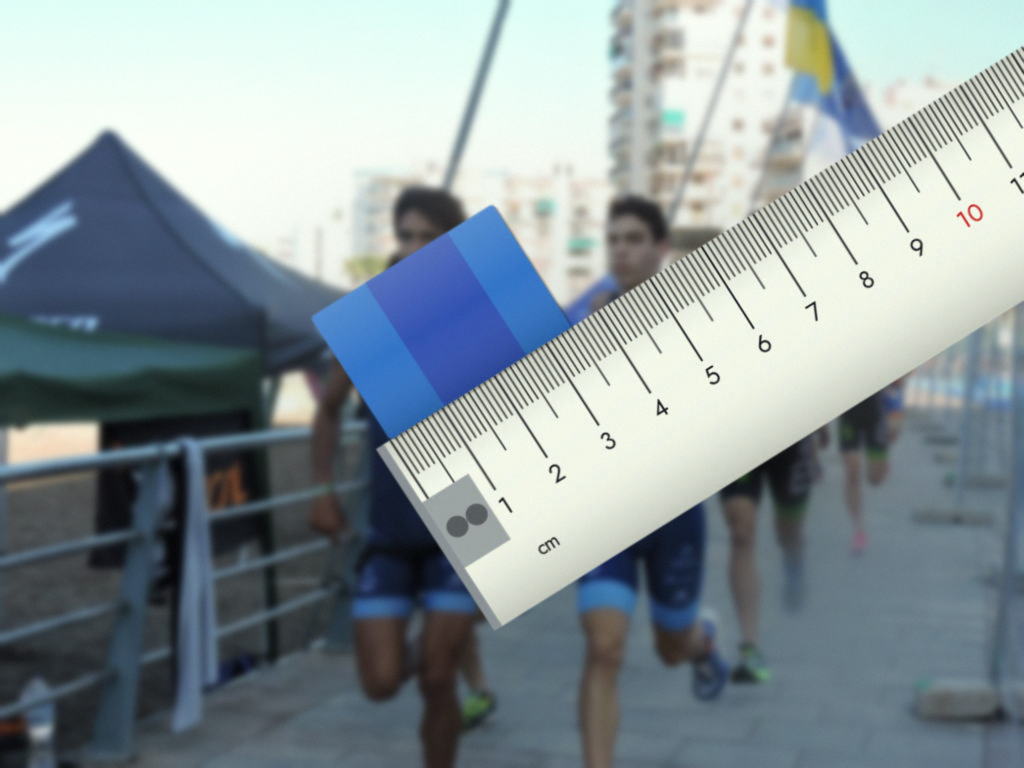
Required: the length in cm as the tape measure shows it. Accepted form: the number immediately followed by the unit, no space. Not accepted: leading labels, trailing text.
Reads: 3.5cm
